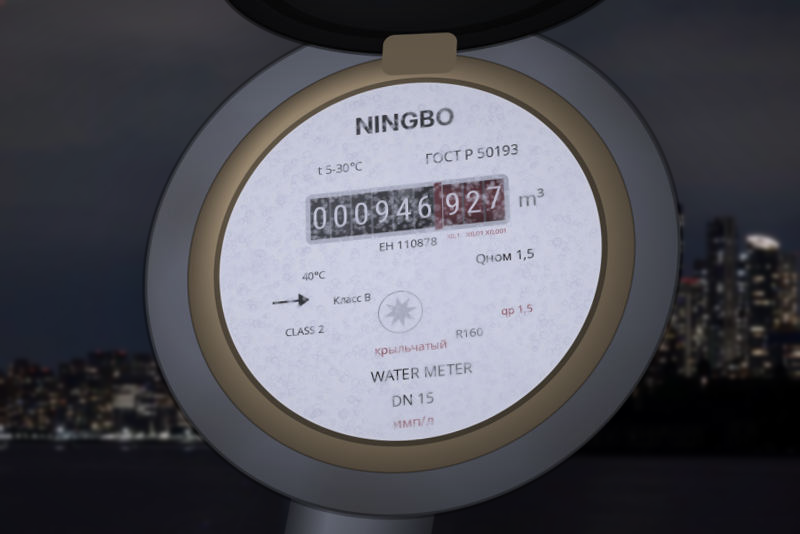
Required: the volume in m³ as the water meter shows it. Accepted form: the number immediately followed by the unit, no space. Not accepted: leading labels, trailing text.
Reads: 946.927m³
